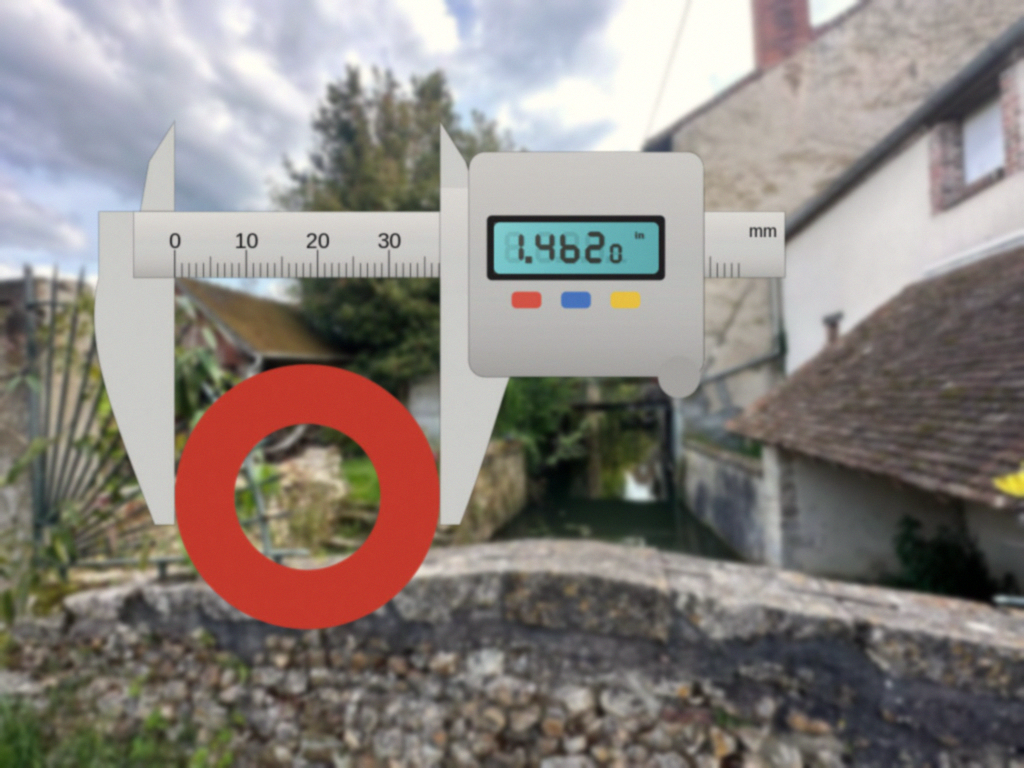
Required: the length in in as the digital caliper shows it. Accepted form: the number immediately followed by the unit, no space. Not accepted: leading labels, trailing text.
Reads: 1.4620in
